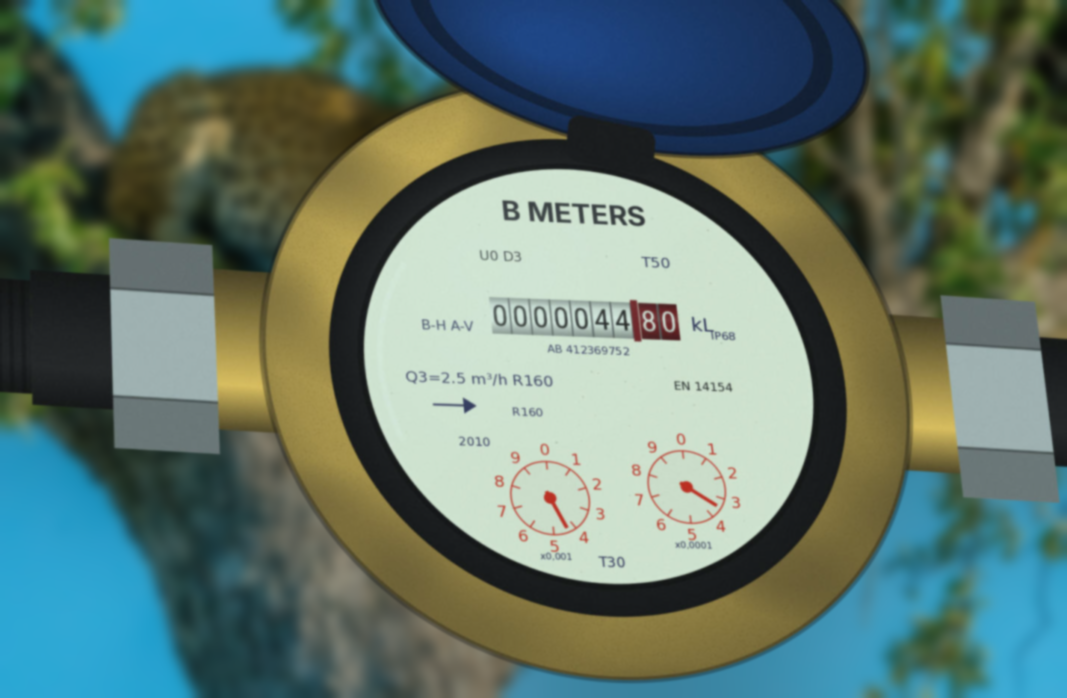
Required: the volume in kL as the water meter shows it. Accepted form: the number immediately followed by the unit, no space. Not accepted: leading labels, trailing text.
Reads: 44.8043kL
